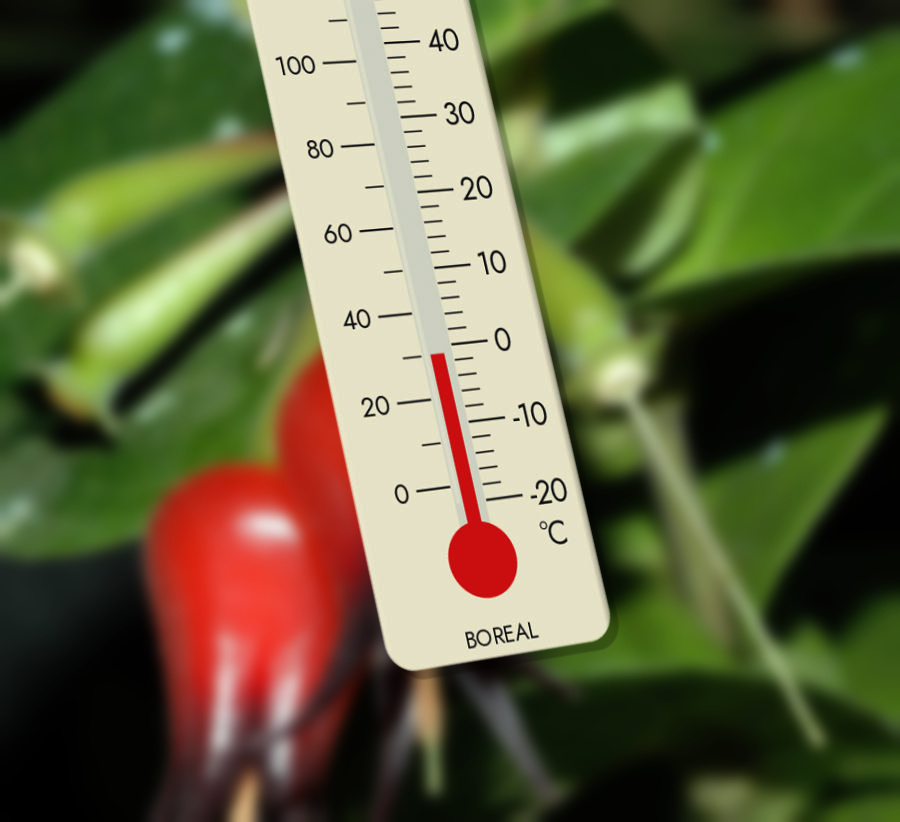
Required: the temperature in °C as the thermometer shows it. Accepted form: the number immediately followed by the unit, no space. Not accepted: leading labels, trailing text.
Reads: -1°C
